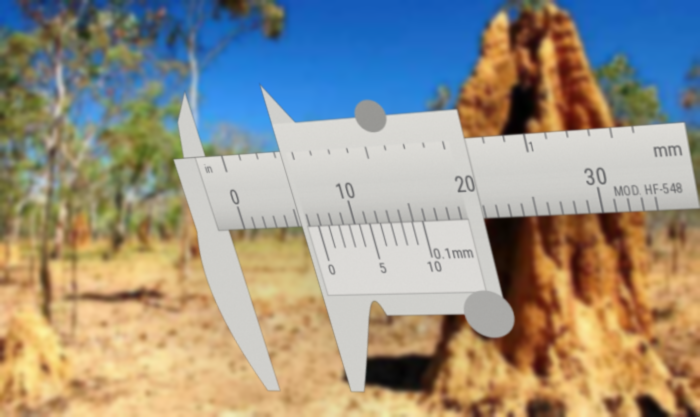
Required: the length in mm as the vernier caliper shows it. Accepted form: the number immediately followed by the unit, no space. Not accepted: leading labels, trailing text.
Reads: 6.8mm
